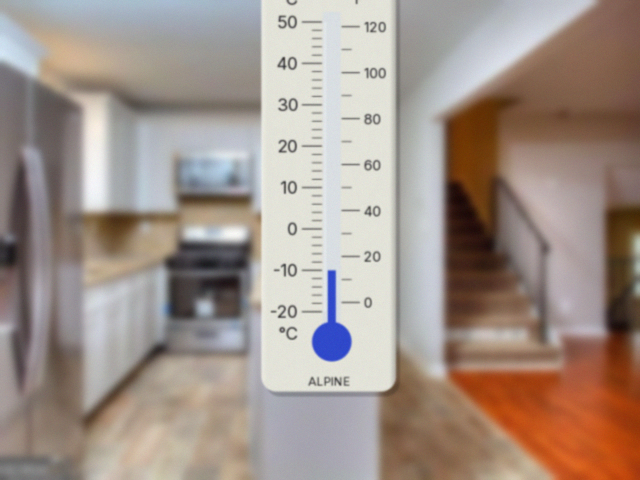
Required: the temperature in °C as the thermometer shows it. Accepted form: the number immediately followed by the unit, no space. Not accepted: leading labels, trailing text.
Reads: -10°C
